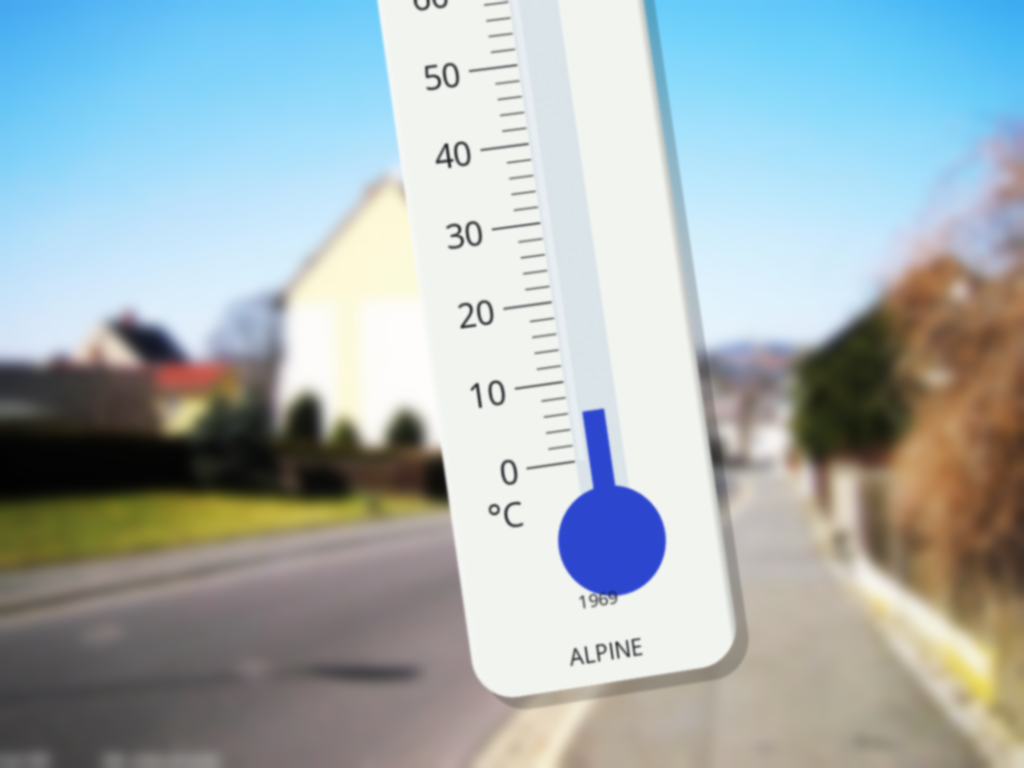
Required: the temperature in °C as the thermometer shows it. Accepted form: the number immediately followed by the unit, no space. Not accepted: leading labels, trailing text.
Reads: 6°C
